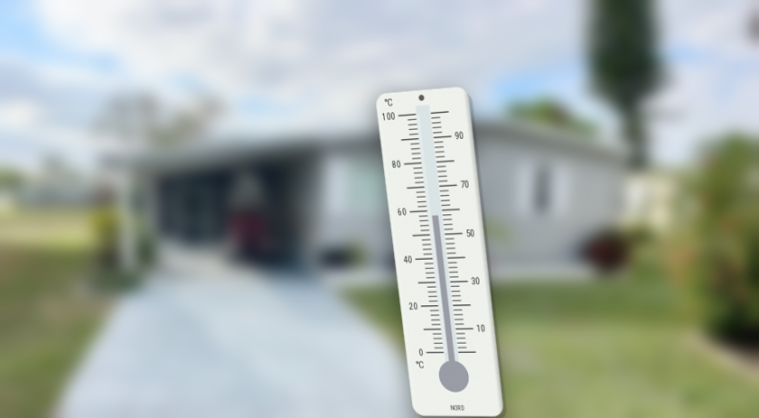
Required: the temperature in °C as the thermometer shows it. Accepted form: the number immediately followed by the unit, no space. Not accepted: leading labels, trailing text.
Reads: 58°C
